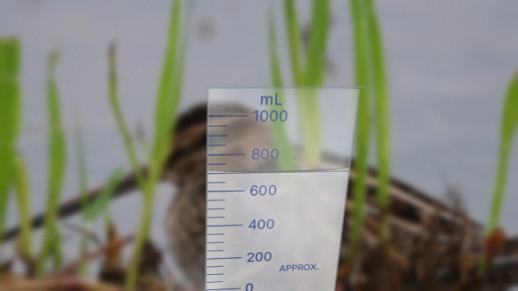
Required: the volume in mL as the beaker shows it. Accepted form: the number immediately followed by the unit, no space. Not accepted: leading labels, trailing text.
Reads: 700mL
